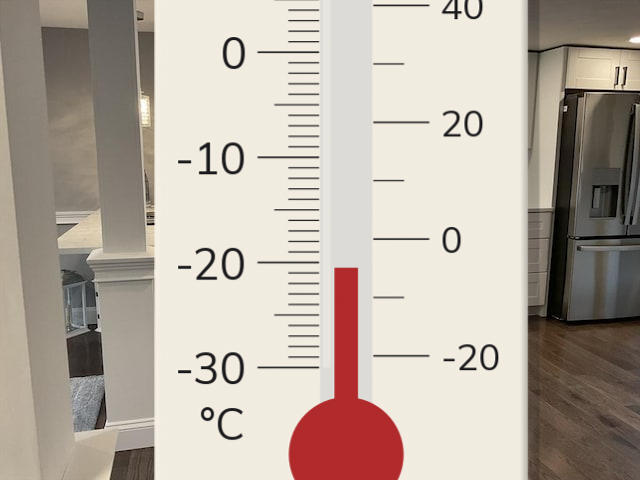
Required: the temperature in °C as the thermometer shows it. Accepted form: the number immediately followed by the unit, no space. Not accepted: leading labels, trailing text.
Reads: -20.5°C
